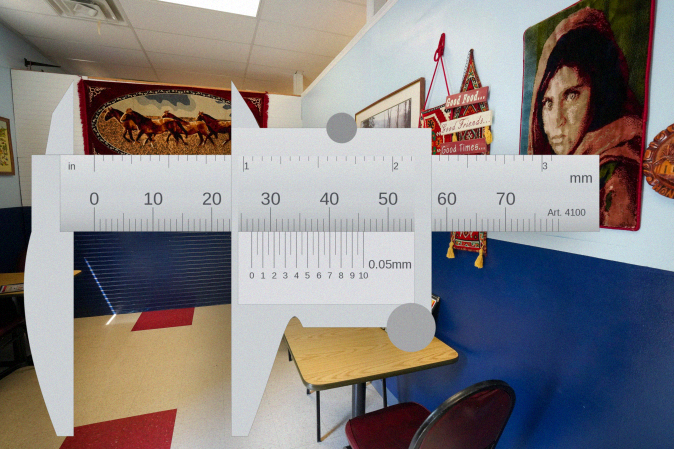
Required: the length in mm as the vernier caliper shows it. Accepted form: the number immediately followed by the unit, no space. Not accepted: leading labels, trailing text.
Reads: 26.8mm
